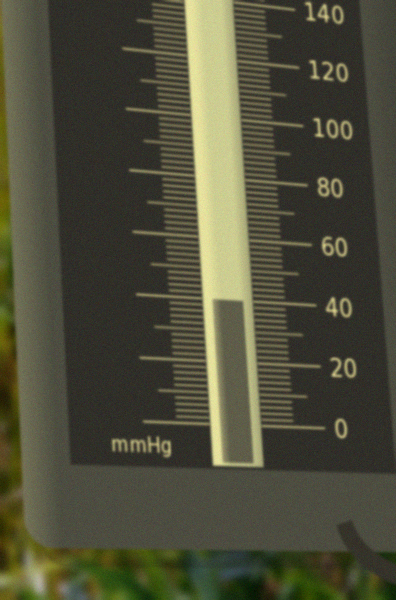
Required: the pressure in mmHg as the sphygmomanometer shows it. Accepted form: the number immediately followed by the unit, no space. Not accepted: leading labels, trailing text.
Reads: 40mmHg
